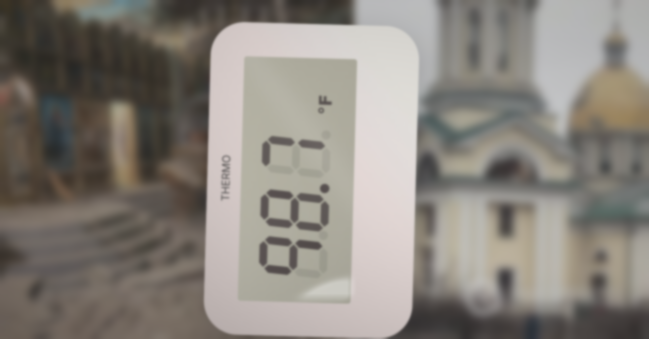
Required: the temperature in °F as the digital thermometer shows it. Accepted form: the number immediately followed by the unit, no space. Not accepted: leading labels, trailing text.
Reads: 98.7°F
